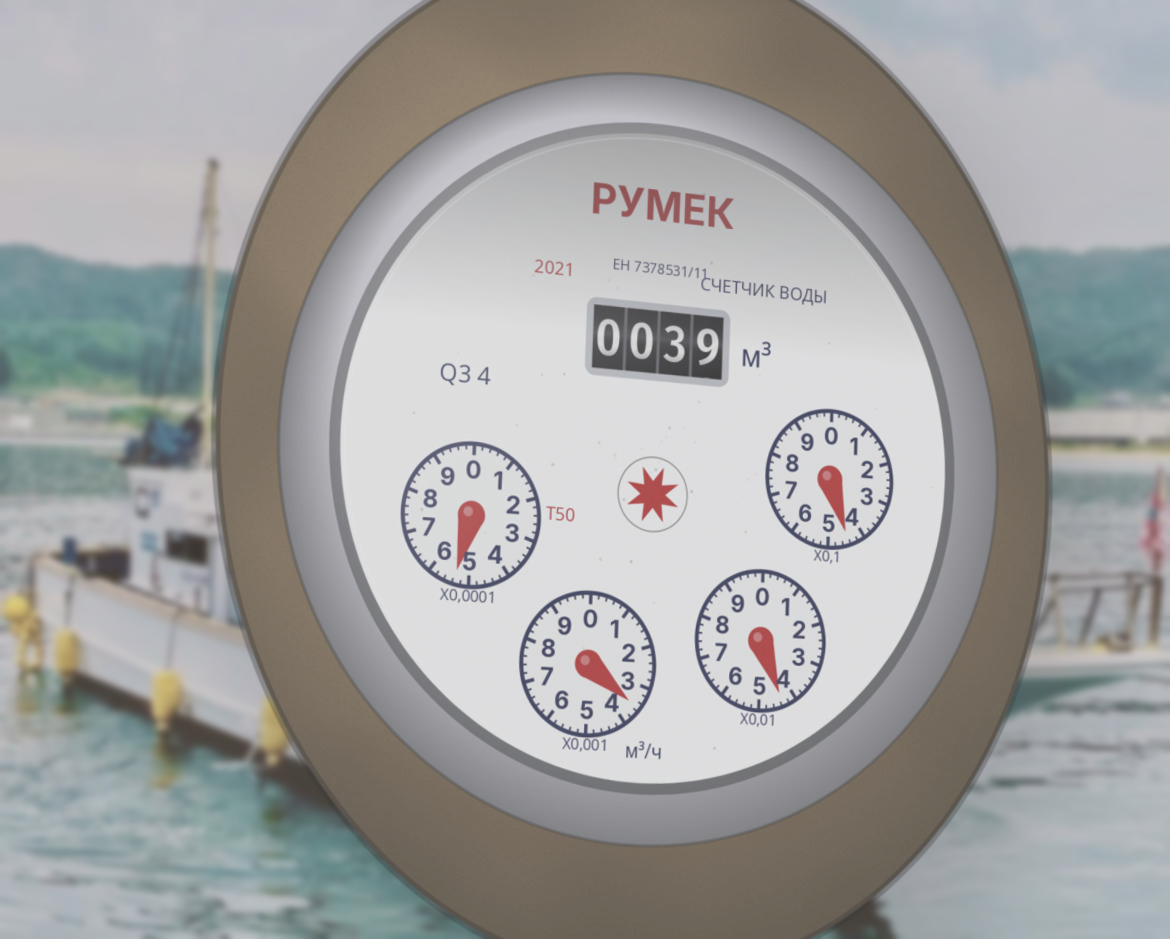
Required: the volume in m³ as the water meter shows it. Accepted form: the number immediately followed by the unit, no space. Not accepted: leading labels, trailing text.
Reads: 39.4435m³
